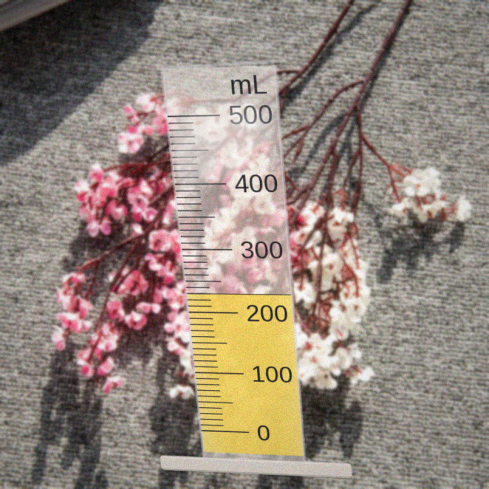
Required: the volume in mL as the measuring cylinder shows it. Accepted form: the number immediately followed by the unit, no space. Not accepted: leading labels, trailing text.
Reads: 230mL
